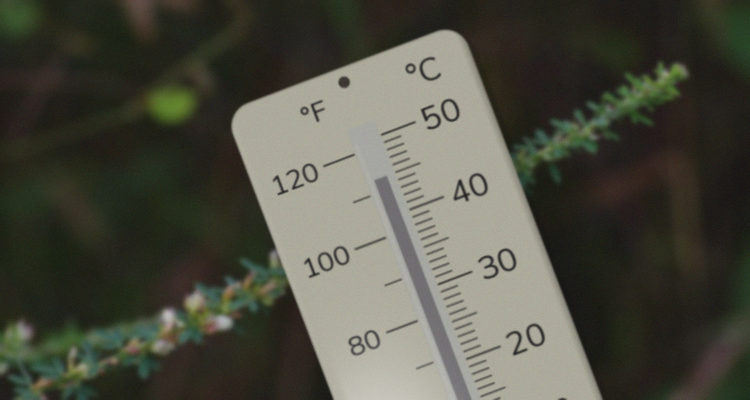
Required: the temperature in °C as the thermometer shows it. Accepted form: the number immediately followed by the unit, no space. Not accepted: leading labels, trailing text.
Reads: 45°C
